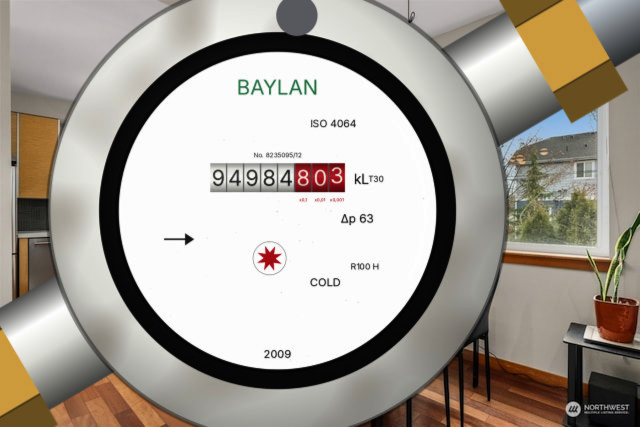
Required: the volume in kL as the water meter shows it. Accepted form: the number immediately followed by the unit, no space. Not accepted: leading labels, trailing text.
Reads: 94984.803kL
